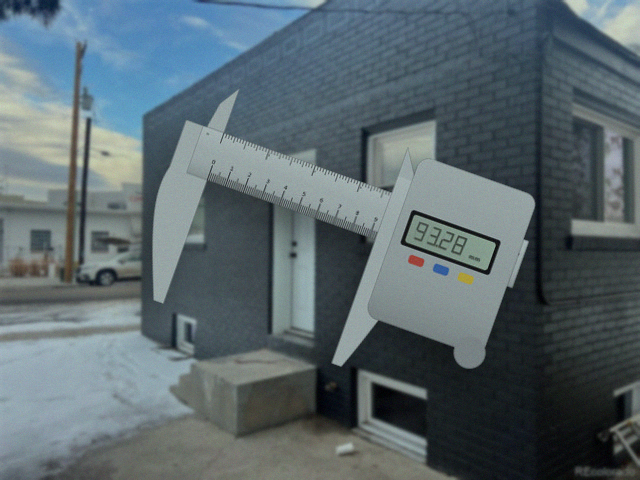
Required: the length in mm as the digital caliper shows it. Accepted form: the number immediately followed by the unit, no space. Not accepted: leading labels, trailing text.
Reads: 93.28mm
